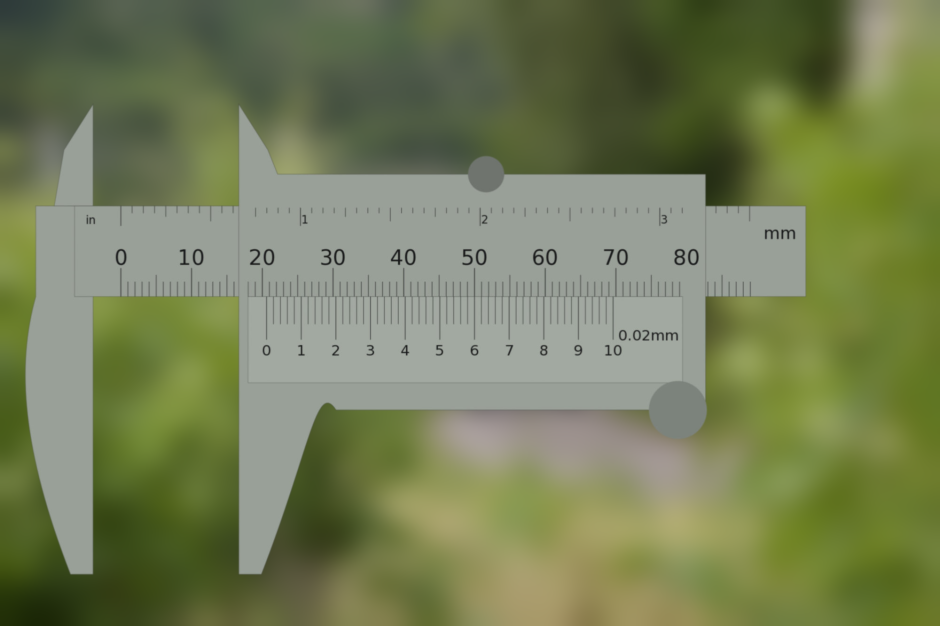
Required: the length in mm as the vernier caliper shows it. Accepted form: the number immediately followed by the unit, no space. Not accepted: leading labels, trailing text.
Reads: 20.6mm
